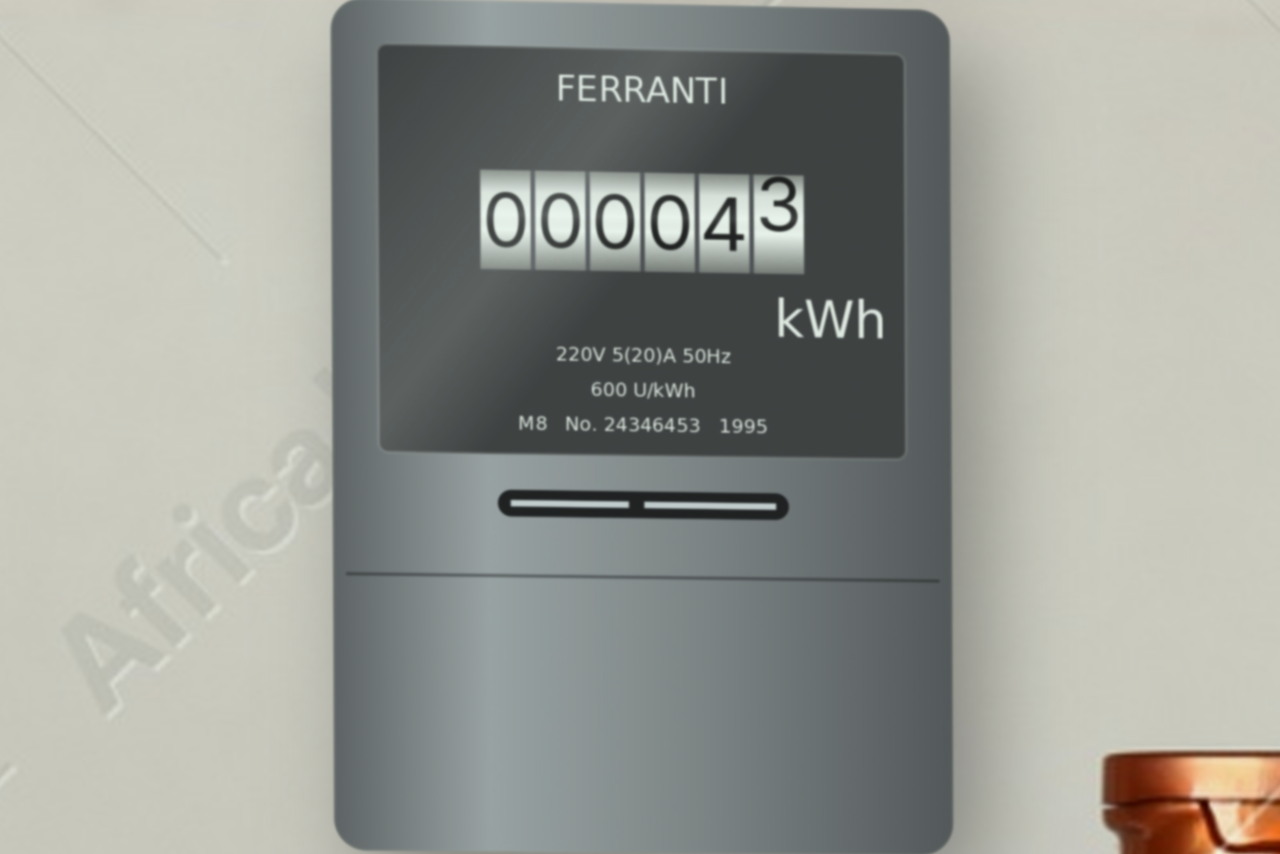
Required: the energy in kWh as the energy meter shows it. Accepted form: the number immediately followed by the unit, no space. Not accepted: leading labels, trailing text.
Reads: 43kWh
